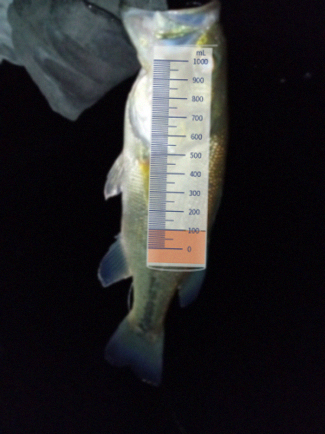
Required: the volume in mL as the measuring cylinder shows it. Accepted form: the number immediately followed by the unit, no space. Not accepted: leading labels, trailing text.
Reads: 100mL
